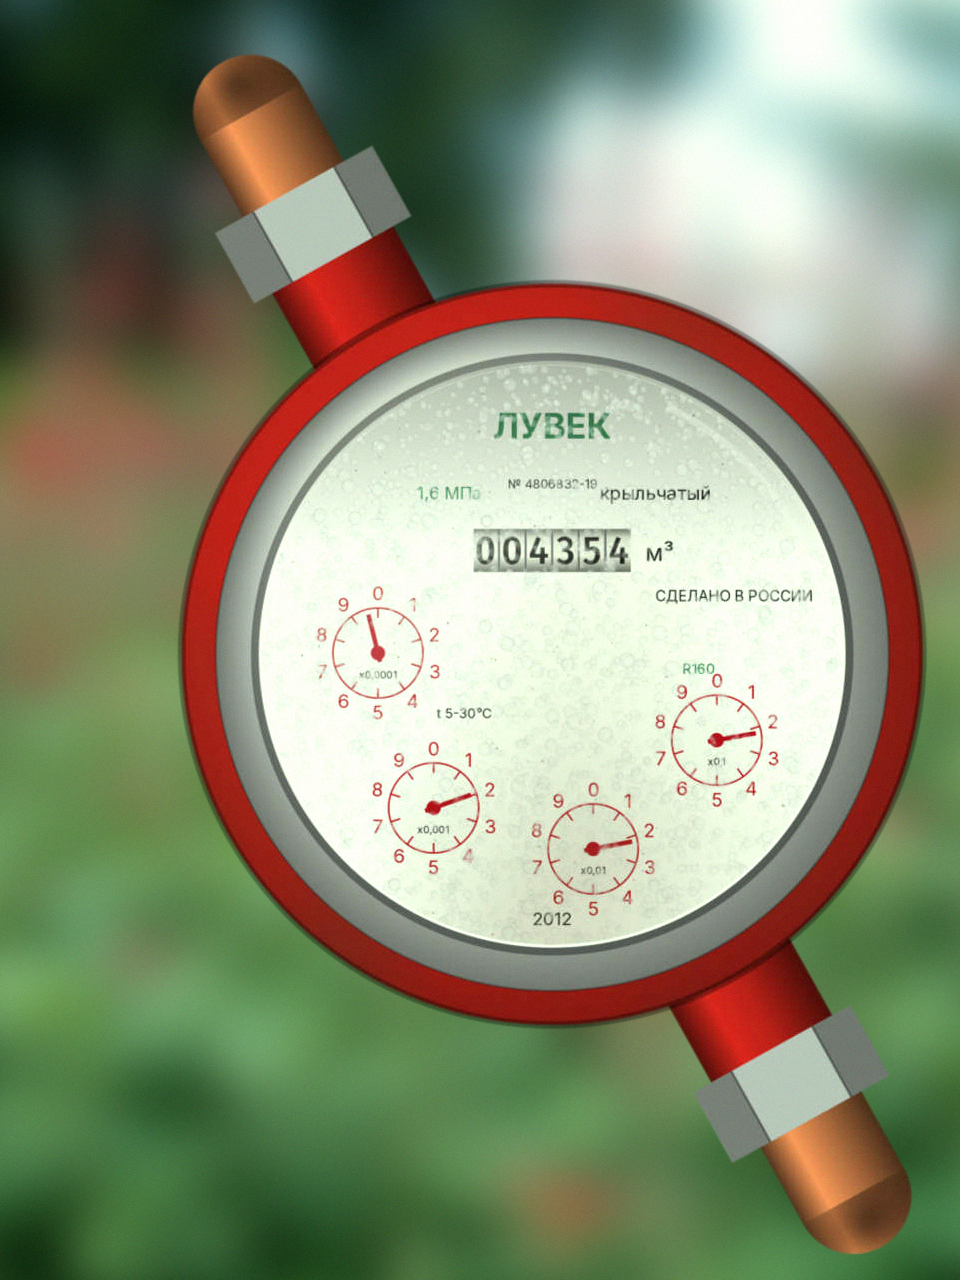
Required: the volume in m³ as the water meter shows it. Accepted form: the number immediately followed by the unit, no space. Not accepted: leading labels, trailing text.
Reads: 4354.2219m³
